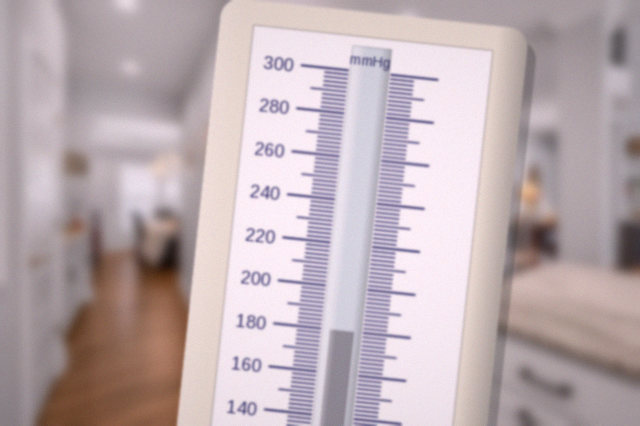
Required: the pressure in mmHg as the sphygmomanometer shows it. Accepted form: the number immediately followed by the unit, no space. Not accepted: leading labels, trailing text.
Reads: 180mmHg
